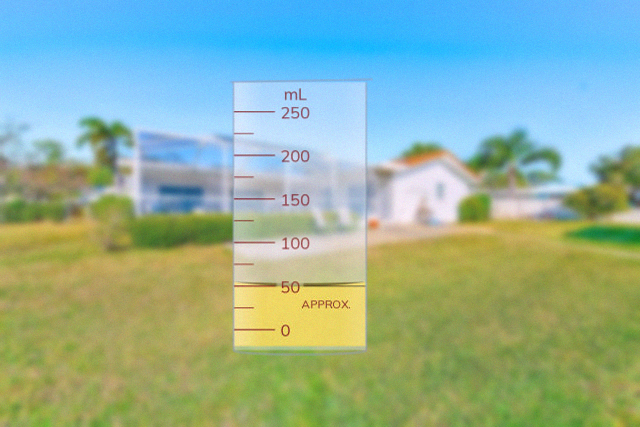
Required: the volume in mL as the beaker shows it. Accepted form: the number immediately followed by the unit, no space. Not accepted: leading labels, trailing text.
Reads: 50mL
